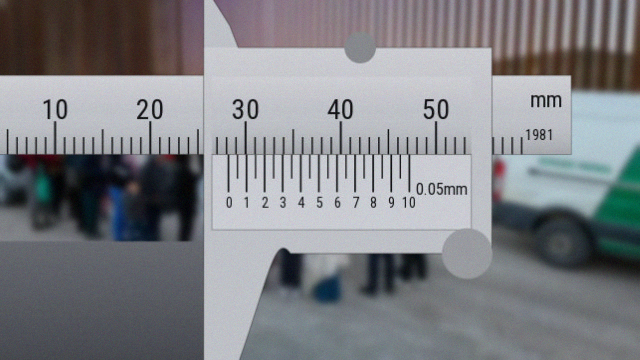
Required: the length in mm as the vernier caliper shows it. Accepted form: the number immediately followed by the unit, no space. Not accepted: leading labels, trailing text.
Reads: 28.2mm
